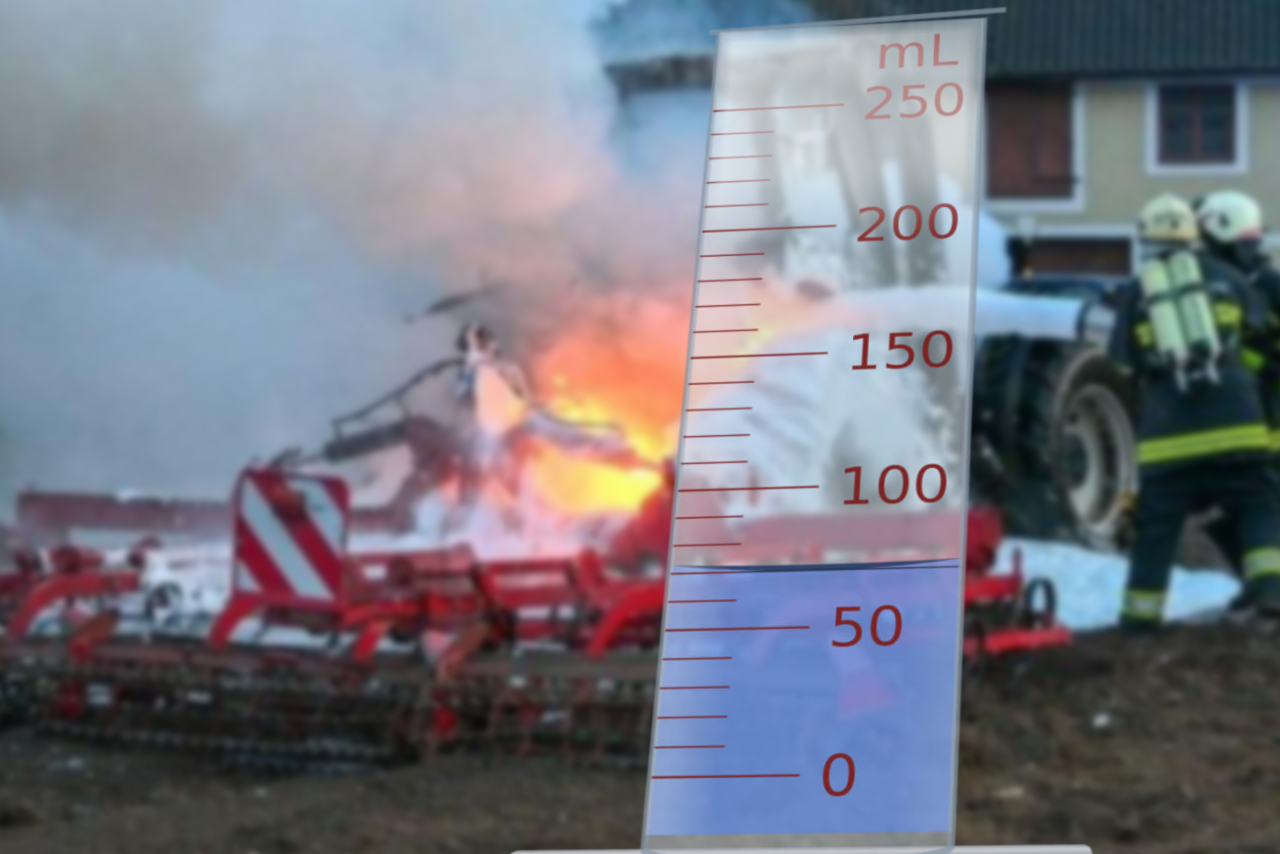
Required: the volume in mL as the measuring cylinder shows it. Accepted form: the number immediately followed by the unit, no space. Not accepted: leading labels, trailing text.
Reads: 70mL
